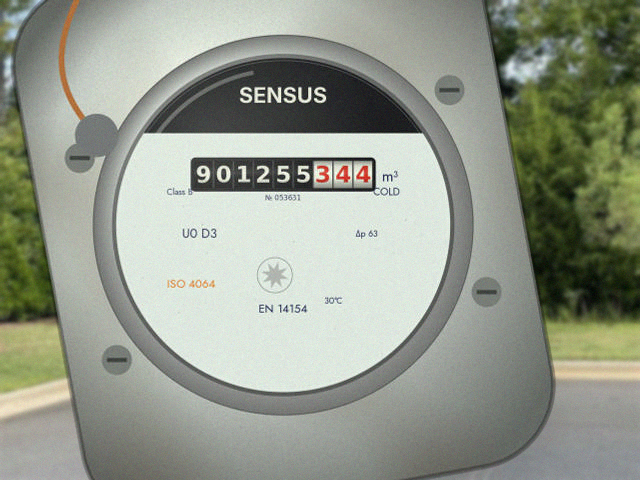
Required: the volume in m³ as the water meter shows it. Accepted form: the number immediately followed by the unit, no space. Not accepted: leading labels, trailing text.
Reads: 901255.344m³
